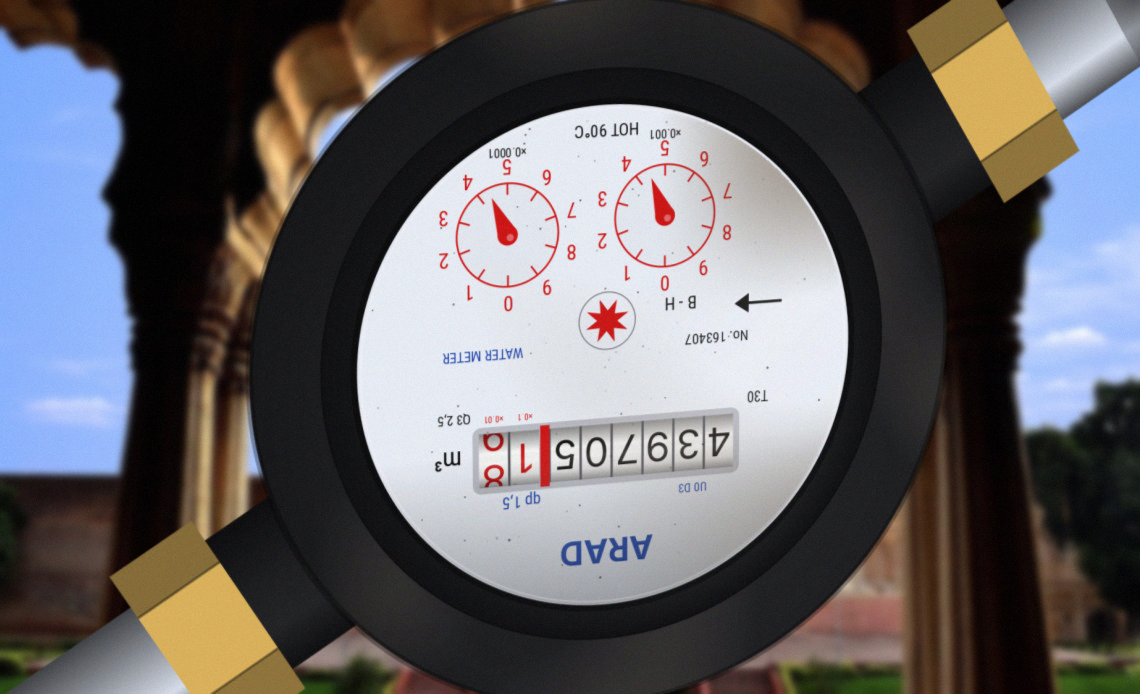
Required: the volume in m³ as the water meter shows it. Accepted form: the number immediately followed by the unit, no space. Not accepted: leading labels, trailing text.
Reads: 439705.1844m³
